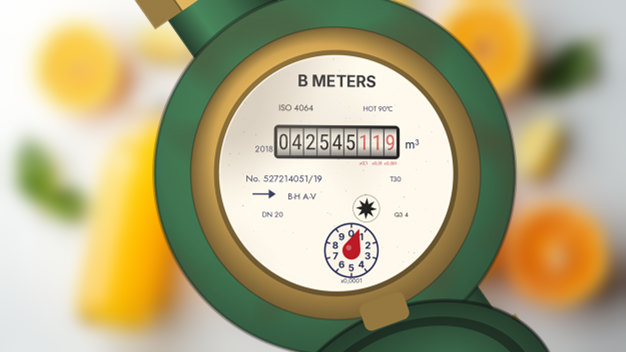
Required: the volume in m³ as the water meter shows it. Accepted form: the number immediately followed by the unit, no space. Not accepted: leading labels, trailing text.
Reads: 42545.1190m³
